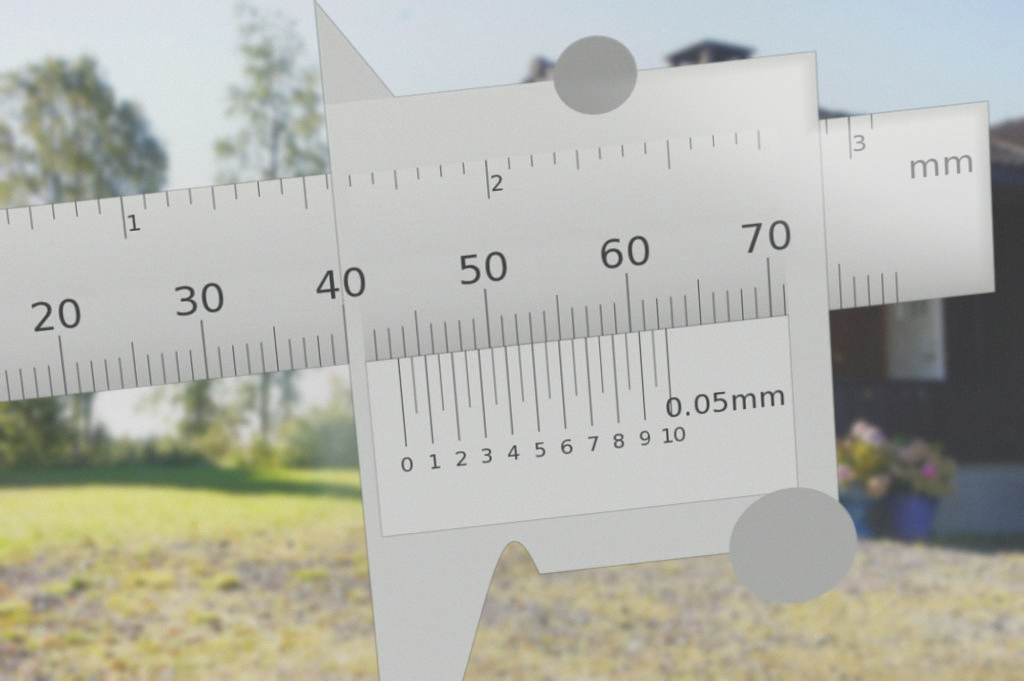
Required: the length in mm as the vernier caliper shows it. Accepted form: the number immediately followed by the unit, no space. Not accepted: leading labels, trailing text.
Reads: 43.5mm
